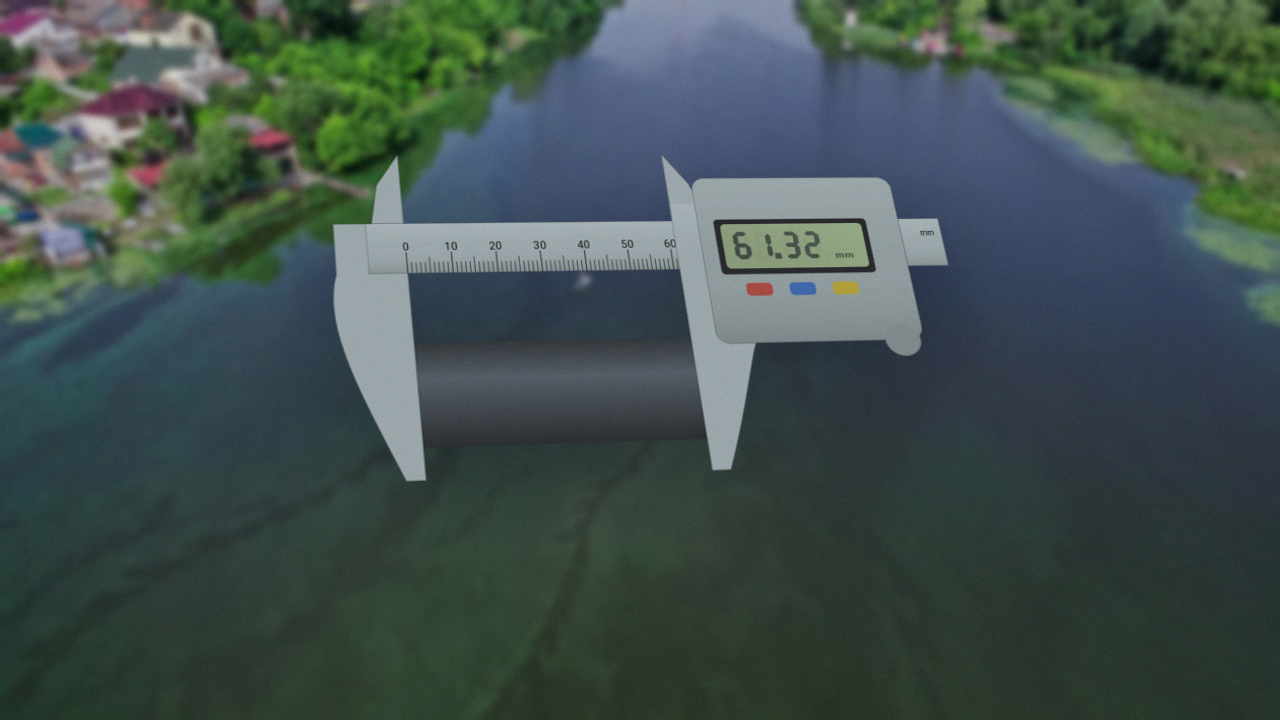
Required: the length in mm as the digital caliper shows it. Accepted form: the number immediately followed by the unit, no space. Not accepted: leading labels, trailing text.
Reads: 61.32mm
